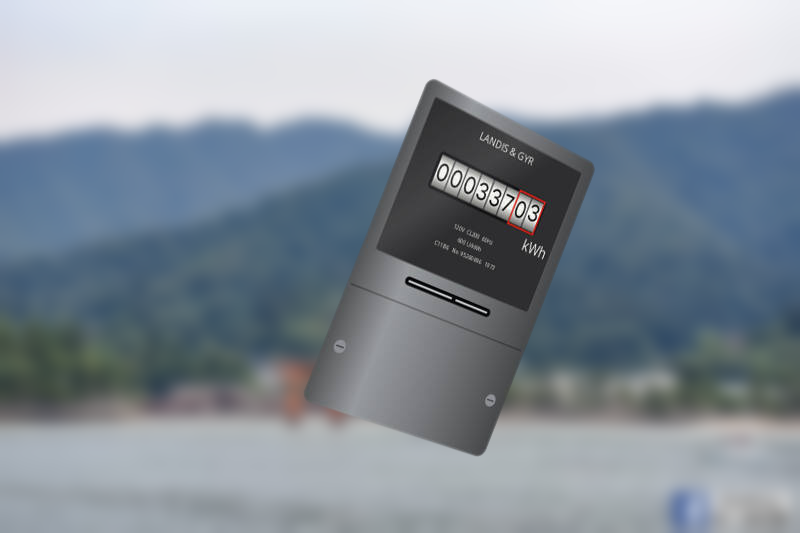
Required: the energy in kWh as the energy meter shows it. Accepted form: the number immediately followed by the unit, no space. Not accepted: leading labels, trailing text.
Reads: 337.03kWh
